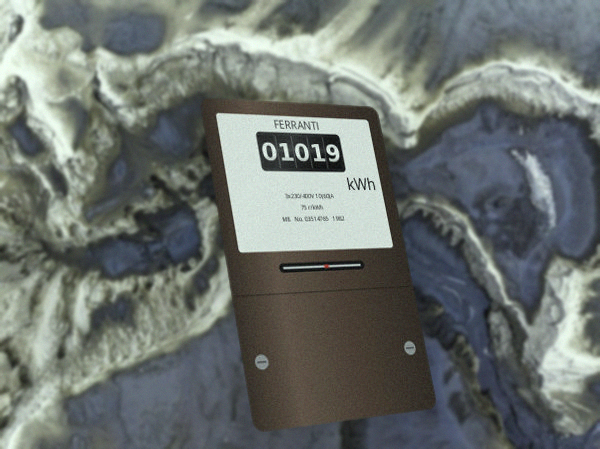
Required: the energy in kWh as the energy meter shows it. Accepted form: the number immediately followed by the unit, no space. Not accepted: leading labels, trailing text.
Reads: 1019kWh
